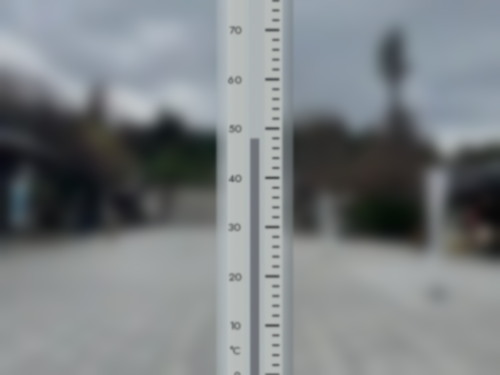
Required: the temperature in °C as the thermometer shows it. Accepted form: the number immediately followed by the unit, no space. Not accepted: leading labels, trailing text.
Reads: 48°C
